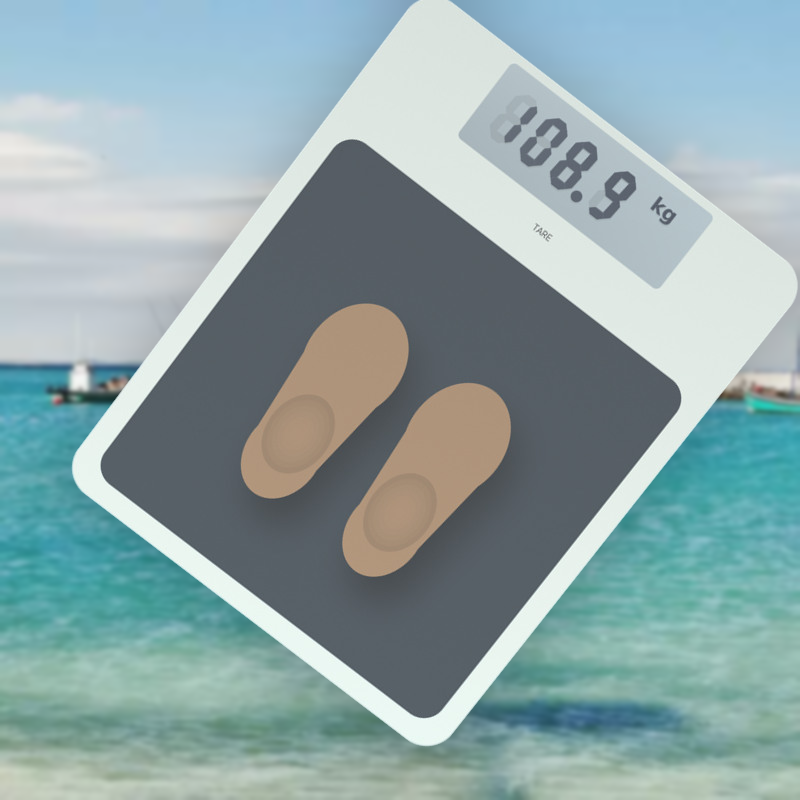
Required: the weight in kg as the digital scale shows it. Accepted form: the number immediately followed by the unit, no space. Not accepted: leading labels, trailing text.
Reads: 108.9kg
